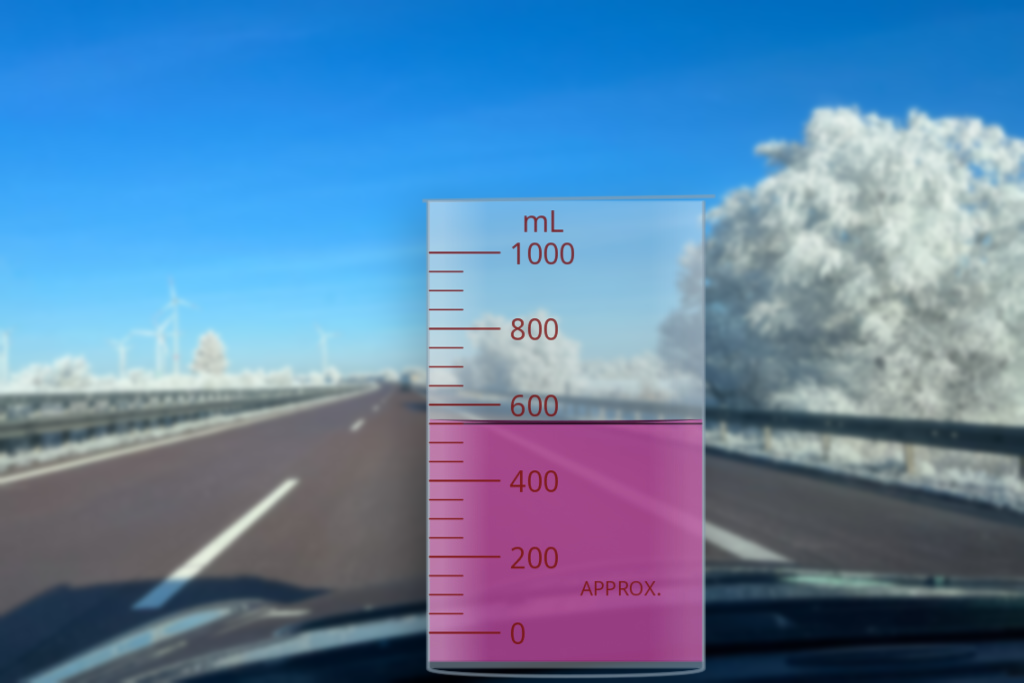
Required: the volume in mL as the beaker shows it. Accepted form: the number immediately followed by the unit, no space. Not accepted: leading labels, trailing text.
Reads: 550mL
